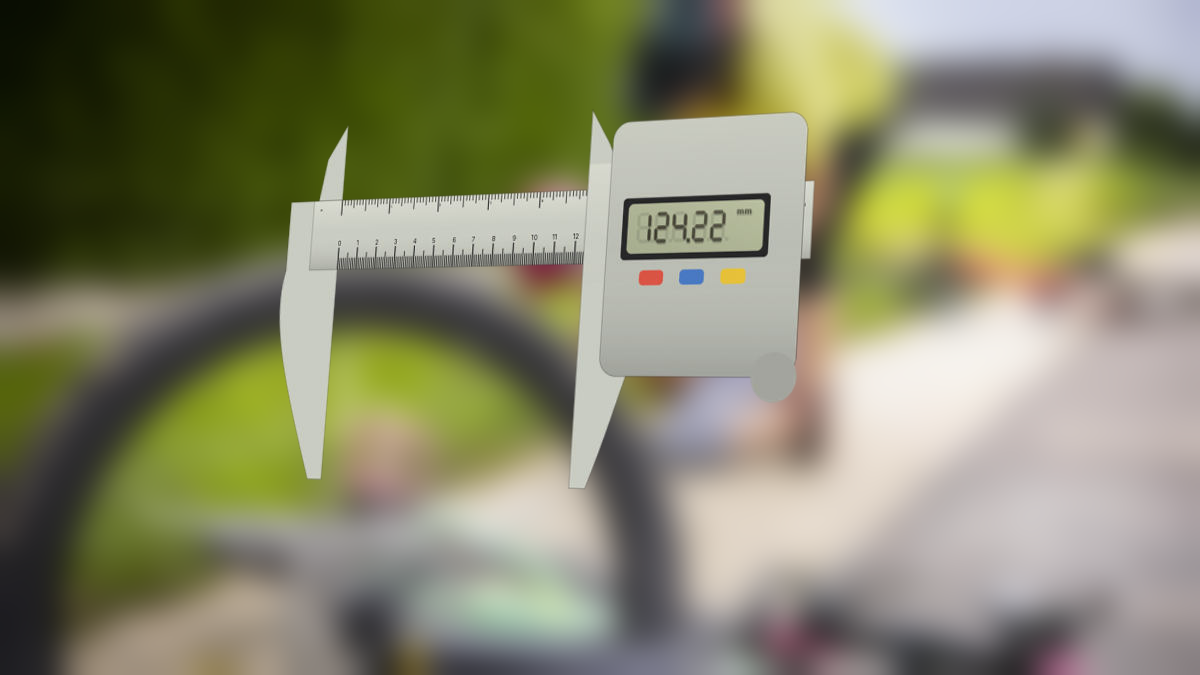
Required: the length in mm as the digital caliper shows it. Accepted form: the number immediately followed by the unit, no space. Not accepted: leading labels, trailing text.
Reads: 124.22mm
